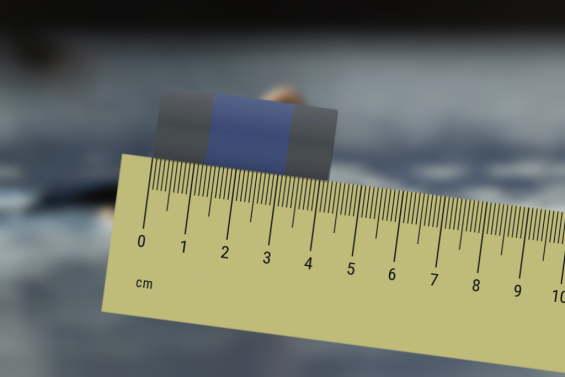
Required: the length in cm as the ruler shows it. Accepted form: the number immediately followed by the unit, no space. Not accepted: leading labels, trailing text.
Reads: 4.2cm
